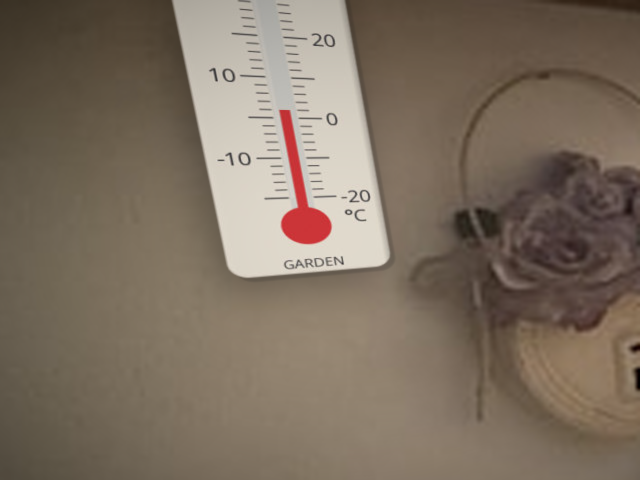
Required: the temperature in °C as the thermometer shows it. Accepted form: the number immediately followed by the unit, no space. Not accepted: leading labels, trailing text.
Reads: 2°C
